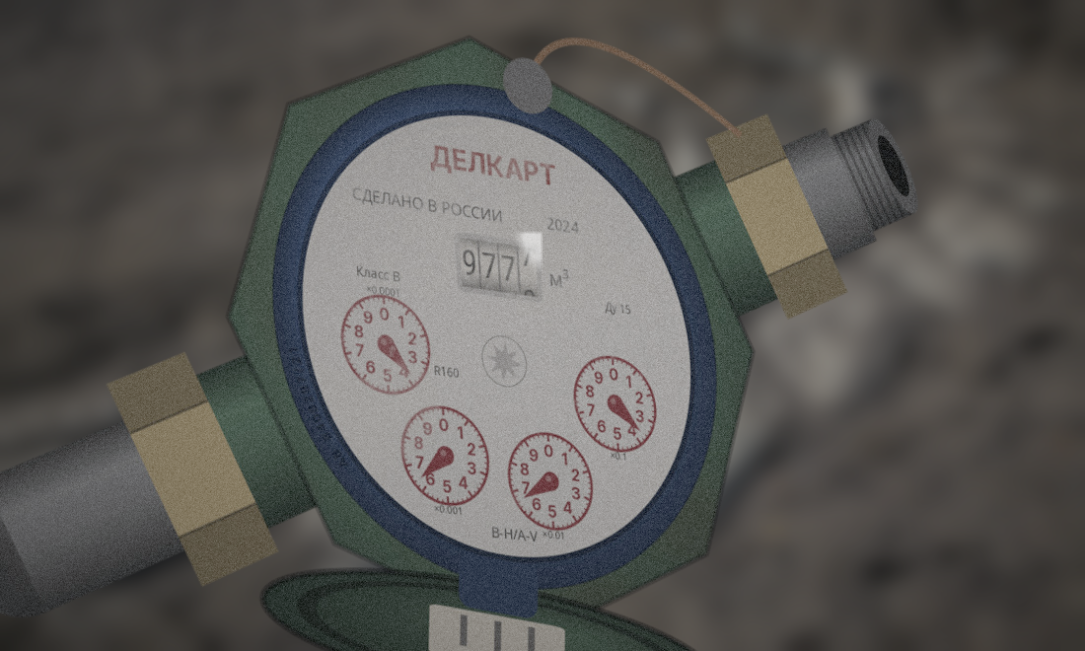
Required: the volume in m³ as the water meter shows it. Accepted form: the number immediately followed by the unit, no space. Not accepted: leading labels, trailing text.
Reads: 9777.3663m³
